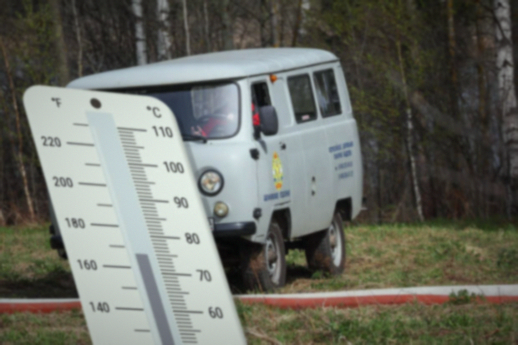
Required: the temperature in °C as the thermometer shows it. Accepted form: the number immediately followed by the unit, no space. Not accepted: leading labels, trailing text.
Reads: 75°C
